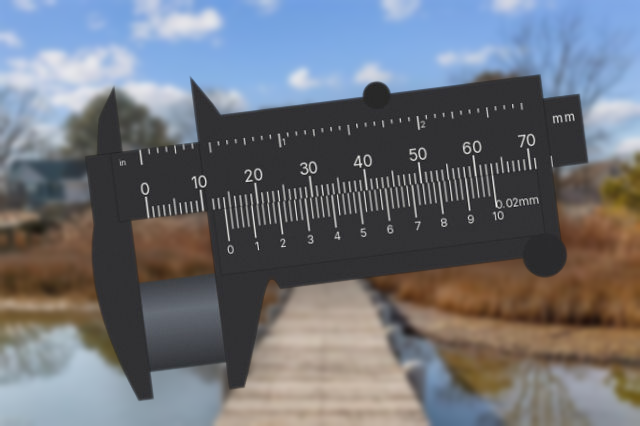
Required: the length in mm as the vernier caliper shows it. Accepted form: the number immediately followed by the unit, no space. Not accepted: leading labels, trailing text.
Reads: 14.0mm
